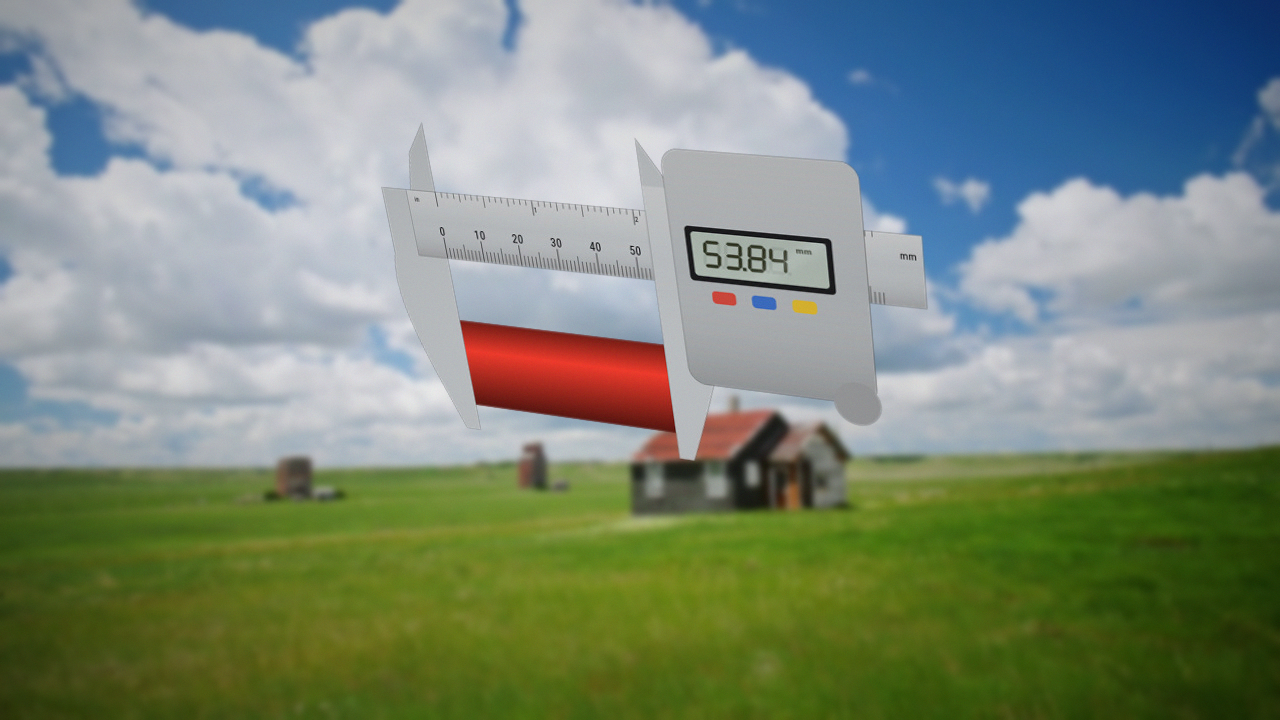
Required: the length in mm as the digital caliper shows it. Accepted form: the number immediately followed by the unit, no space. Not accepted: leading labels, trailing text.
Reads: 53.84mm
